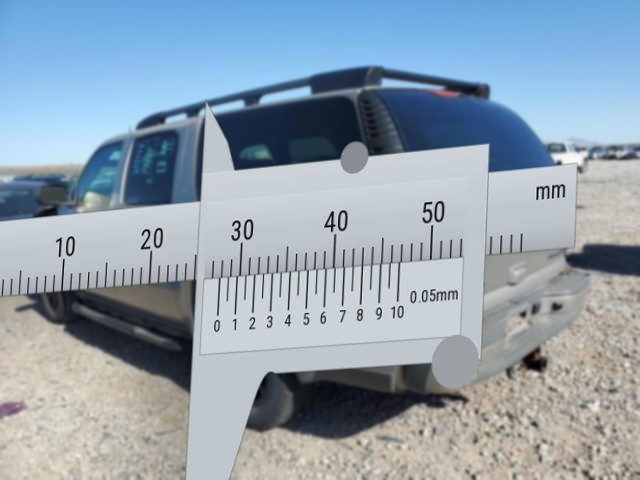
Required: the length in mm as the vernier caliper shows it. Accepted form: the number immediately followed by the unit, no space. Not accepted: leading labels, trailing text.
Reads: 27.8mm
